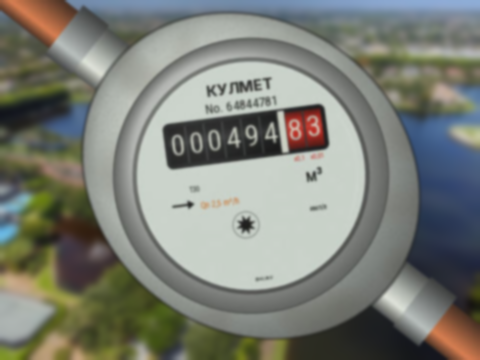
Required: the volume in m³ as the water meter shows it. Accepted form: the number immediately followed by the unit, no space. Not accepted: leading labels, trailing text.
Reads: 494.83m³
